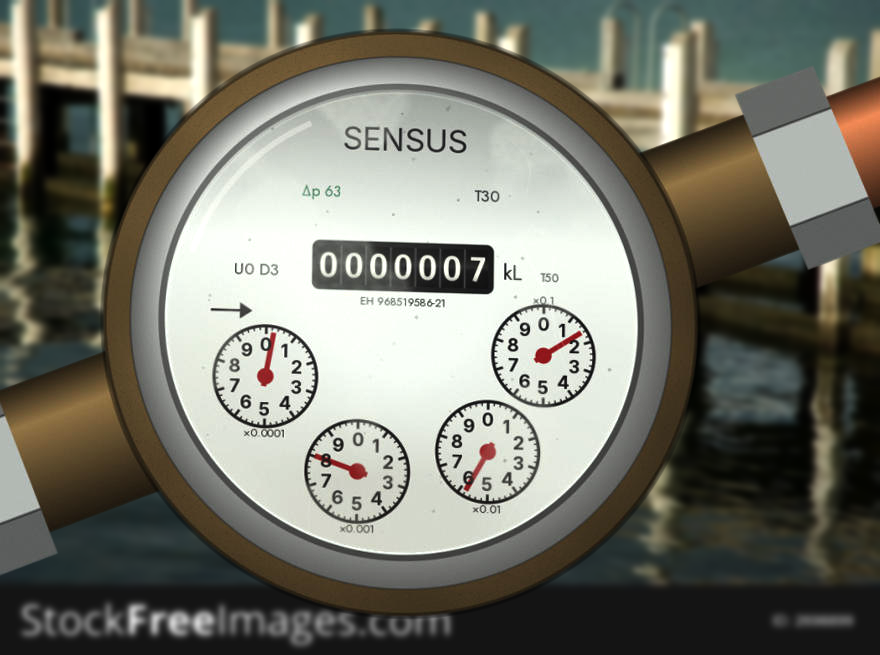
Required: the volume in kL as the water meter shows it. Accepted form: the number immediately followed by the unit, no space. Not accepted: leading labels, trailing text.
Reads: 7.1580kL
